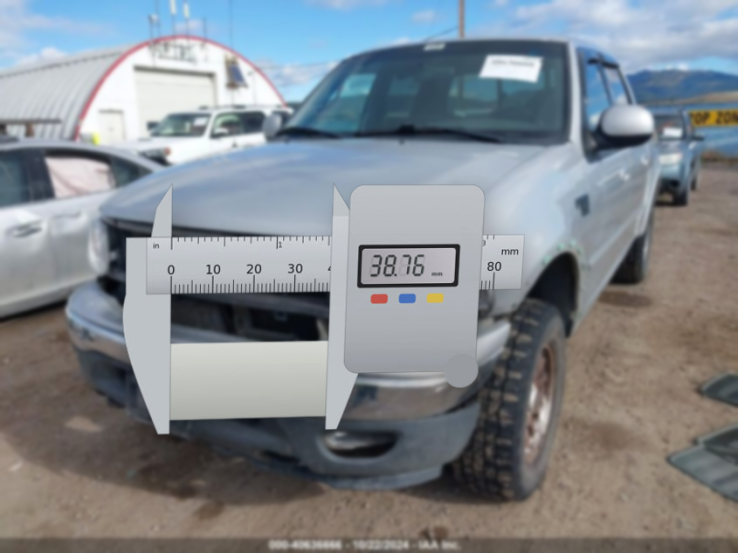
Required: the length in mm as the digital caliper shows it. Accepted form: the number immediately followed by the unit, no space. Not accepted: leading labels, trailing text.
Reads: 38.76mm
